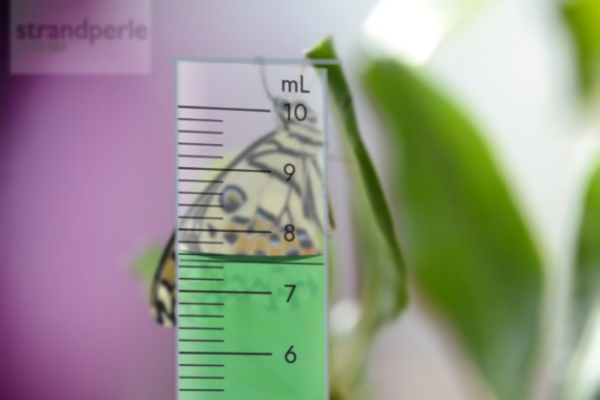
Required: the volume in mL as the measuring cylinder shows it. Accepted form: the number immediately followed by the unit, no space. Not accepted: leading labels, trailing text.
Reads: 7.5mL
